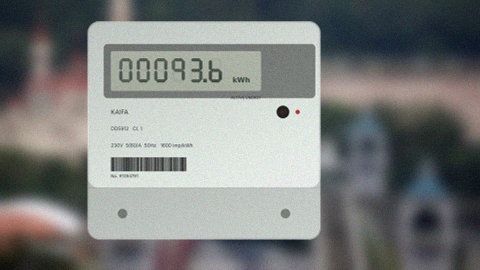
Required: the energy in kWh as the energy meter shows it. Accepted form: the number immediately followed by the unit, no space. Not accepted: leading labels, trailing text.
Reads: 93.6kWh
